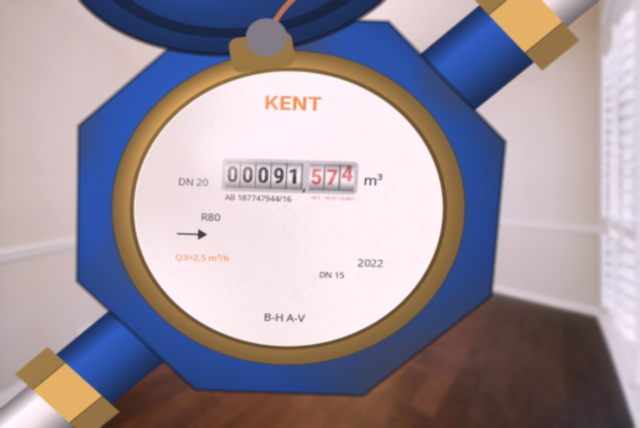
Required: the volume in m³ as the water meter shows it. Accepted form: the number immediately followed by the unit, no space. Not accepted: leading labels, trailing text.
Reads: 91.574m³
